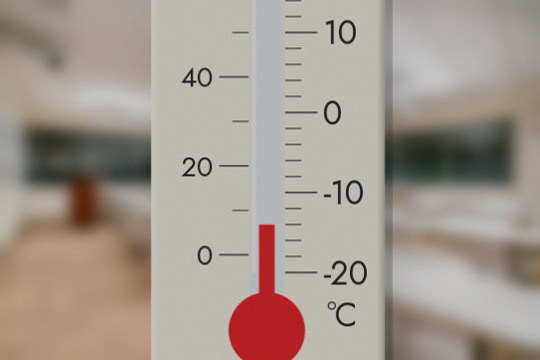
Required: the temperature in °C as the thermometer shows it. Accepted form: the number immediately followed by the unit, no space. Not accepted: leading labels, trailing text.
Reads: -14°C
